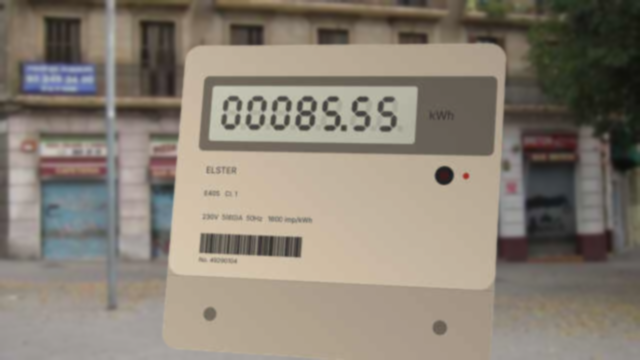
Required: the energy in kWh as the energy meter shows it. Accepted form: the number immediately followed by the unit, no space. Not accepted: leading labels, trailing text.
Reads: 85.55kWh
